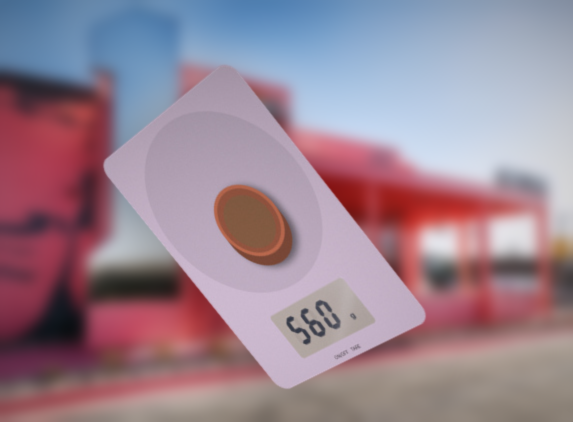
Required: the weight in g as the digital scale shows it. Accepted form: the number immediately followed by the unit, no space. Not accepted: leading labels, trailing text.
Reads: 560g
